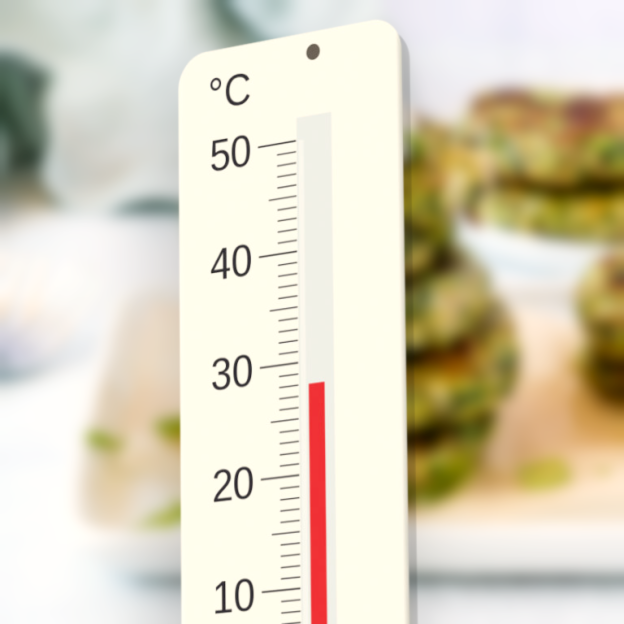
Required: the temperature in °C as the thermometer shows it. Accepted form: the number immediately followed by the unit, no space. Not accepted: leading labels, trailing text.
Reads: 28°C
